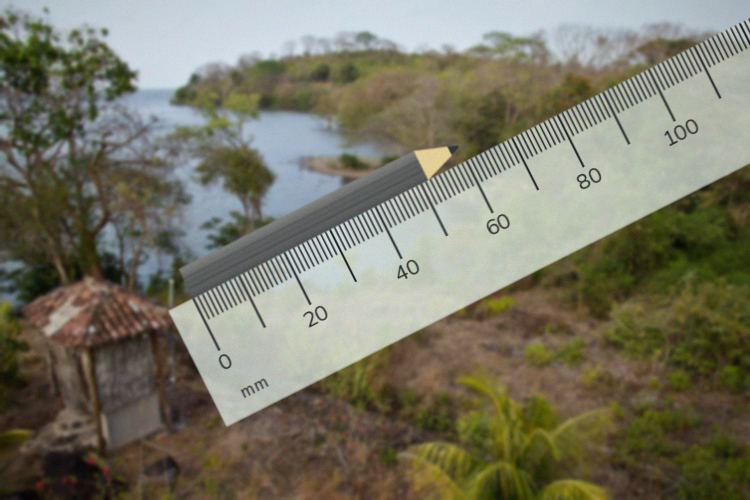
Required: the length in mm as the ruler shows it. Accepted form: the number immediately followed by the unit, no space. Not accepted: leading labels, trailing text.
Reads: 60mm
